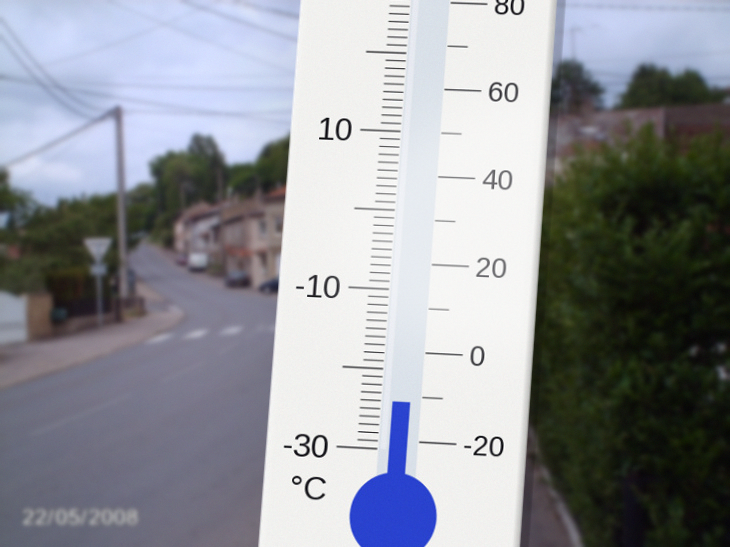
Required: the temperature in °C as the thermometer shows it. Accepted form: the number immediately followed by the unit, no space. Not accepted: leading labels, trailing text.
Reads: -24°C
